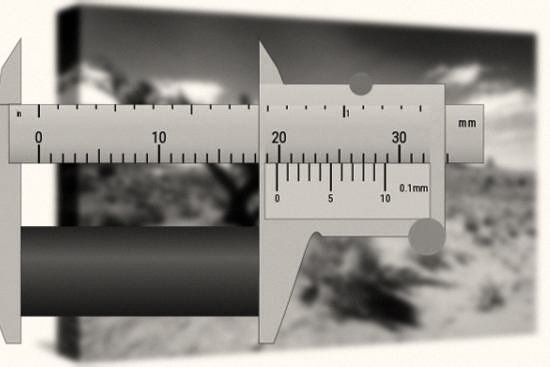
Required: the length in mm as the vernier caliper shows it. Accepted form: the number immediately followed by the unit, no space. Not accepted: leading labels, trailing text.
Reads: 19.8mm
